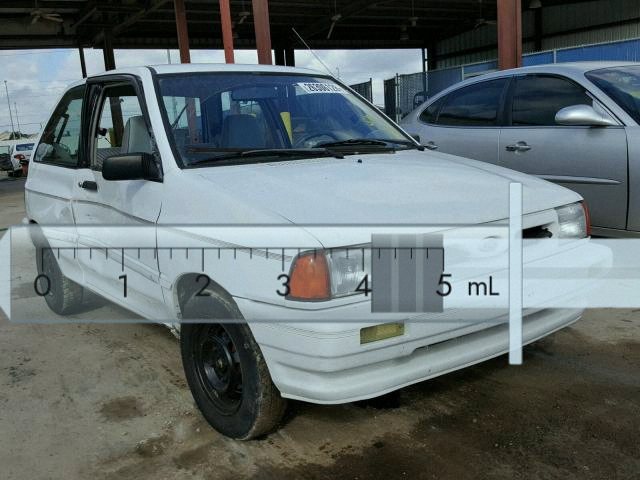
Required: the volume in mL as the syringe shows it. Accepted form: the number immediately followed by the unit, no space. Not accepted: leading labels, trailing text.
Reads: 4.1mL
